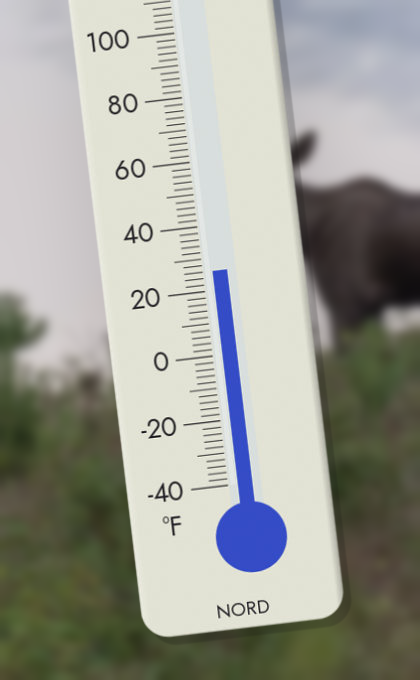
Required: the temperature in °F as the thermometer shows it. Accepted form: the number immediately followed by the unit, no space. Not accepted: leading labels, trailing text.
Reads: 26°F
